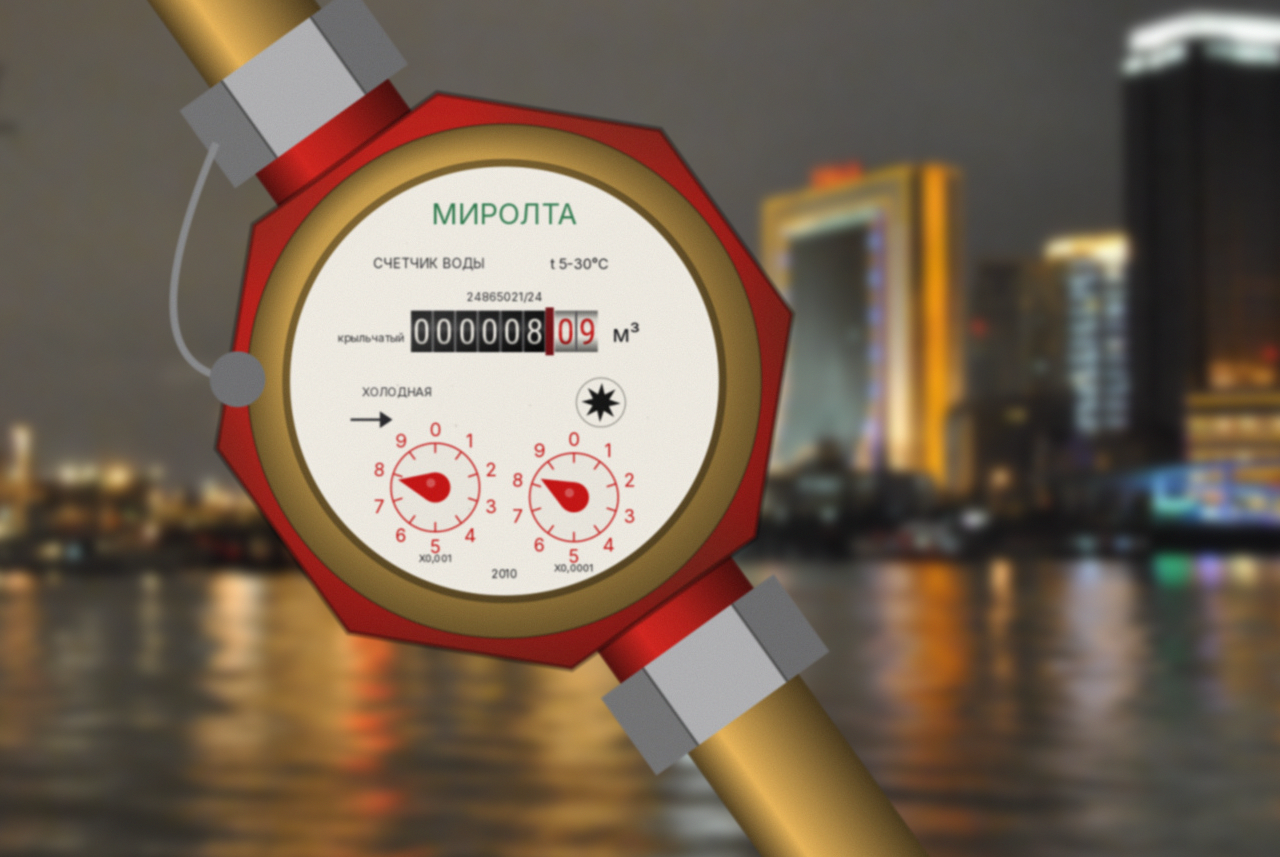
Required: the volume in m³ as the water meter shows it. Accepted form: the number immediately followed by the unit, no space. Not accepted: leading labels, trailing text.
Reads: 8.0978m³
